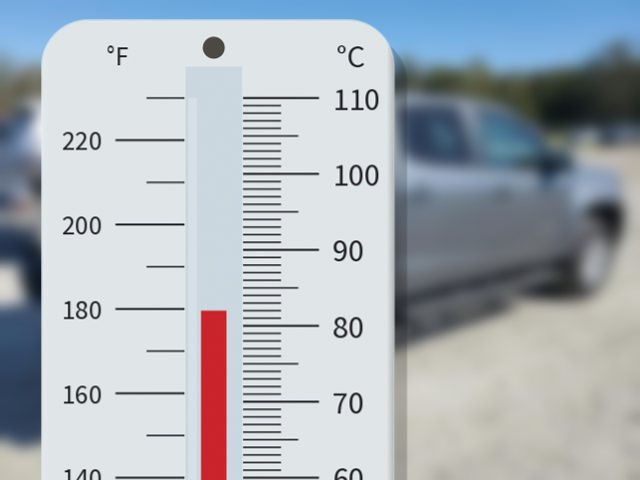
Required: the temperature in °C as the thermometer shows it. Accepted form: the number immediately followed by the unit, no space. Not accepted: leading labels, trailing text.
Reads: 82°C
